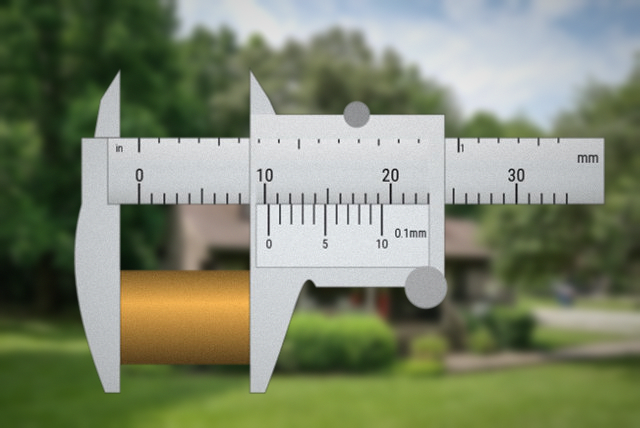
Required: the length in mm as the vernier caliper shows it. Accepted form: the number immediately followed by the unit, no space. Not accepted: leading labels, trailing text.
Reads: 10.3mm
